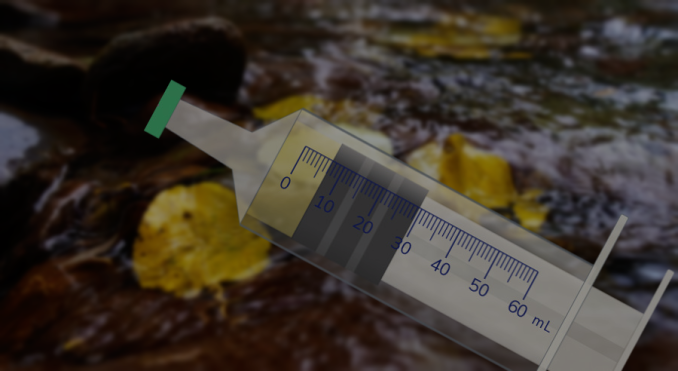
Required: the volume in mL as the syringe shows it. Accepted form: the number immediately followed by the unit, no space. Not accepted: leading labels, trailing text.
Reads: 7mL
